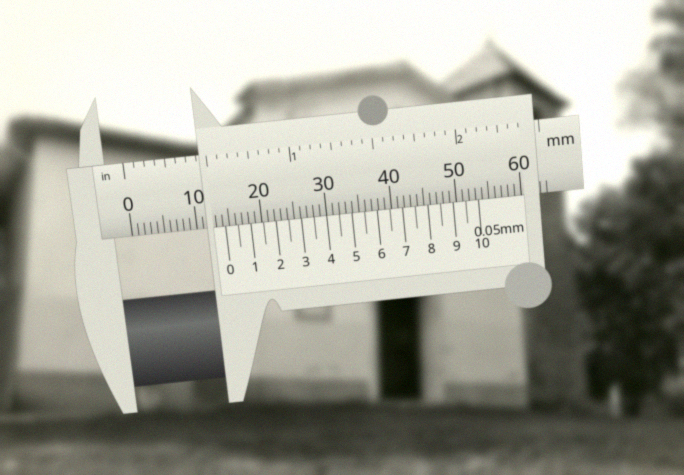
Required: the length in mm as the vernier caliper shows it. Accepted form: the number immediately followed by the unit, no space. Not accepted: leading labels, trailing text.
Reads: 14.4mm
